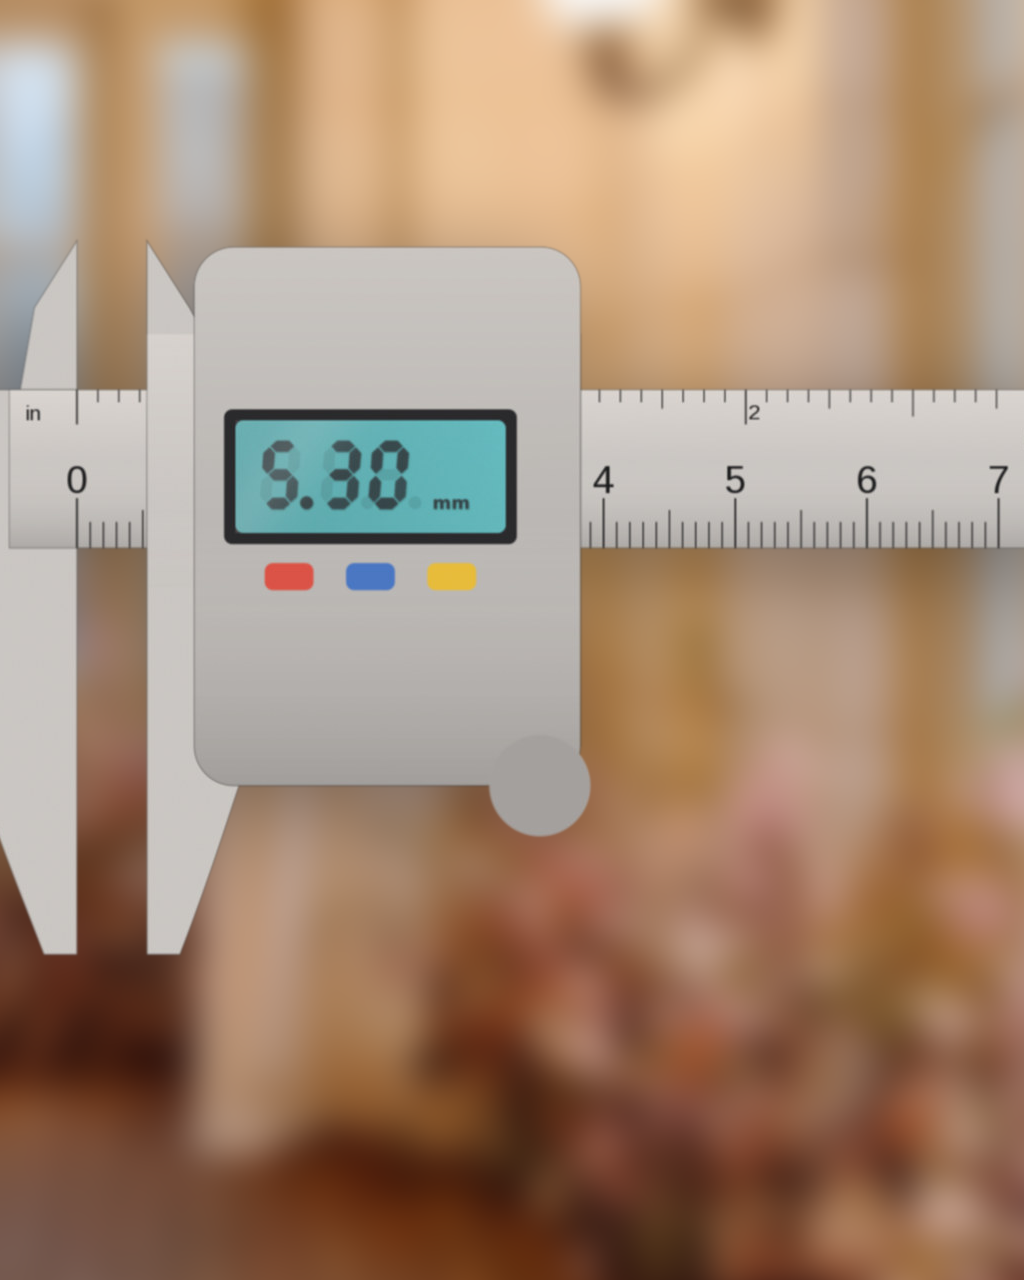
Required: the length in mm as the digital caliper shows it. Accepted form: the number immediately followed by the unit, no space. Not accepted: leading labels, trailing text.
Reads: 5.30mm
